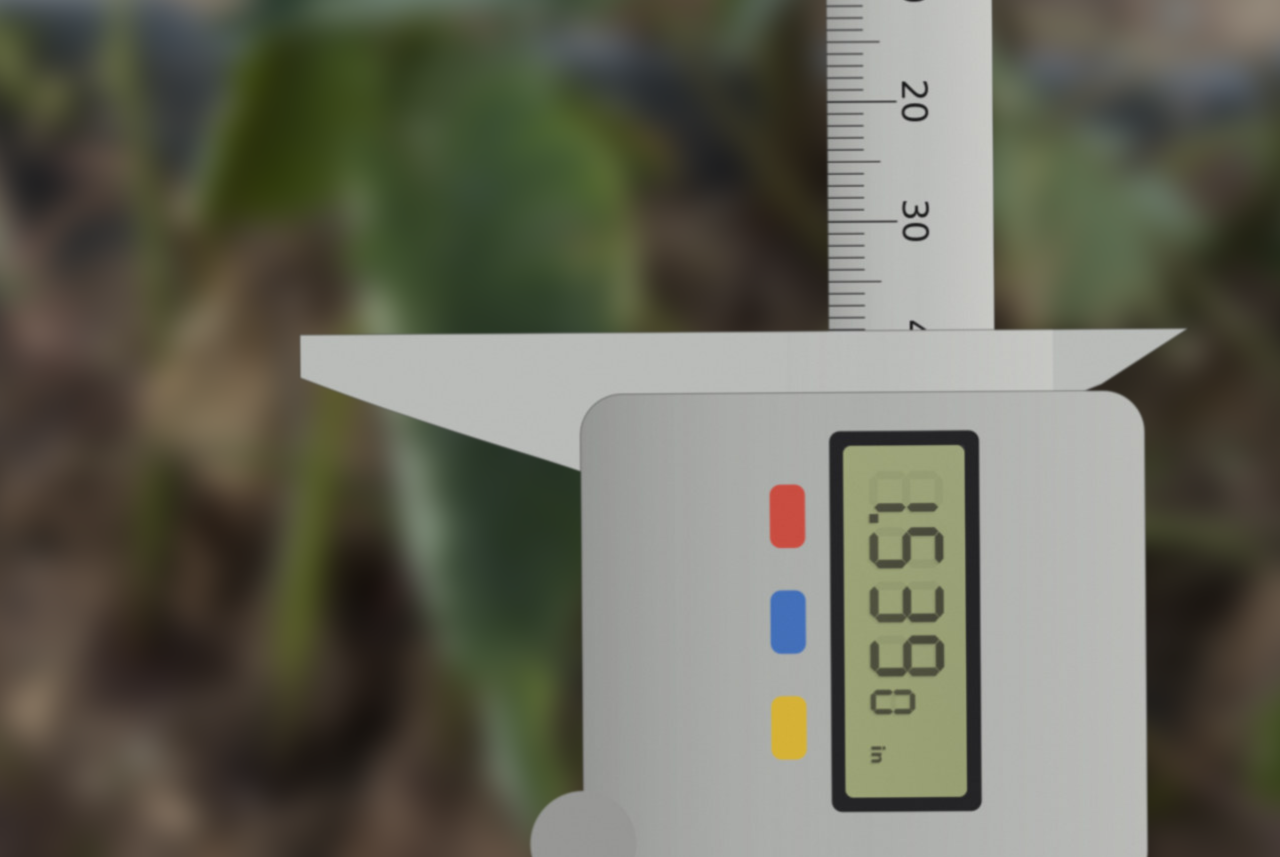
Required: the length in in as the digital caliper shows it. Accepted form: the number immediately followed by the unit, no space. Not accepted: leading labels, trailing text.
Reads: 1.5390in
